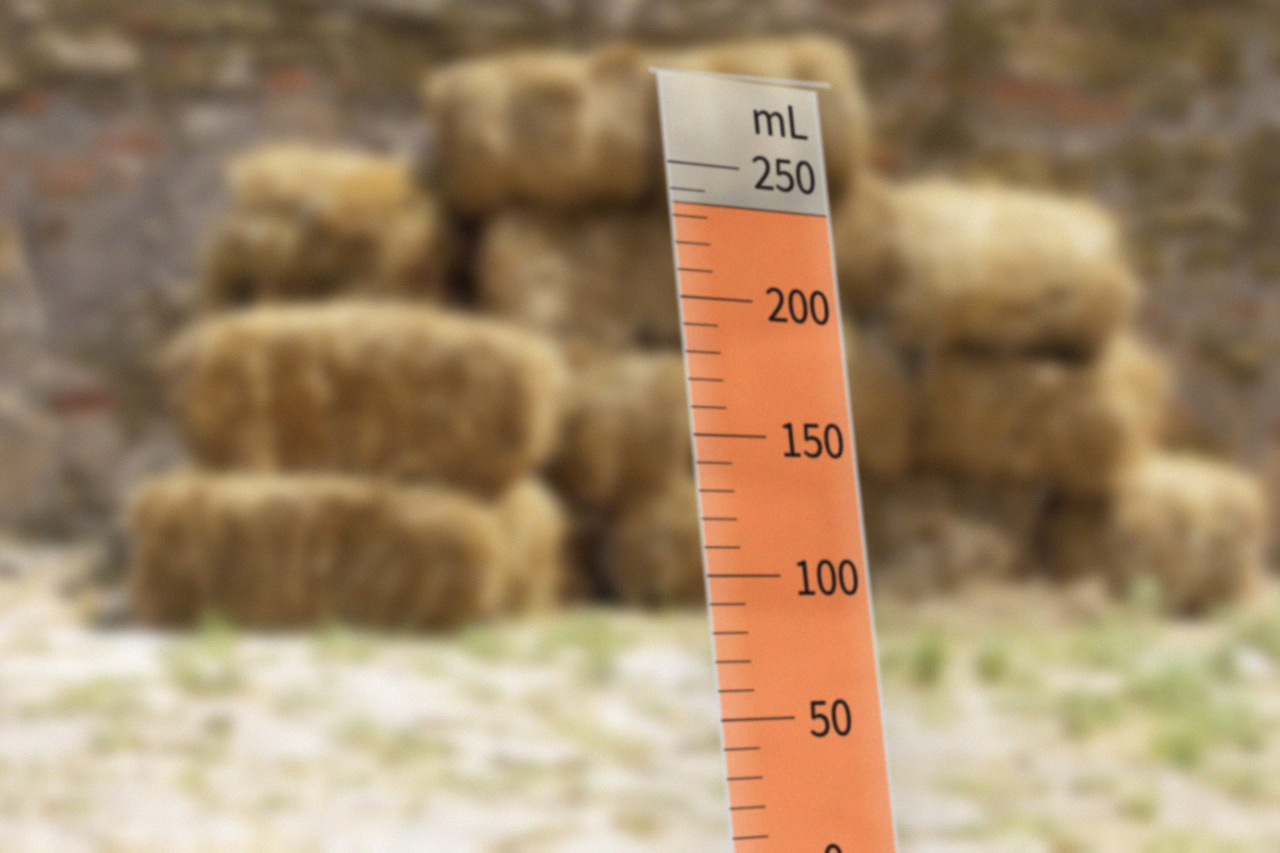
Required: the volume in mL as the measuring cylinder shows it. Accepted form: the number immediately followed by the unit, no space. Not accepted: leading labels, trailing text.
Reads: 235mL
